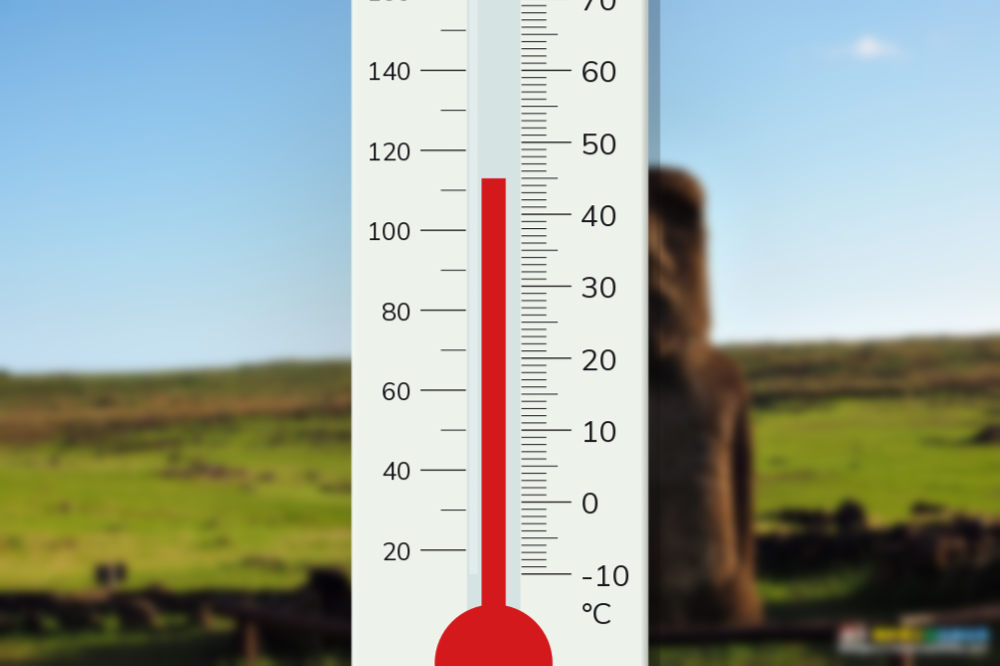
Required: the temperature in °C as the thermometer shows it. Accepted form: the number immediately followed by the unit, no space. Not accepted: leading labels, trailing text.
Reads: 45°C
